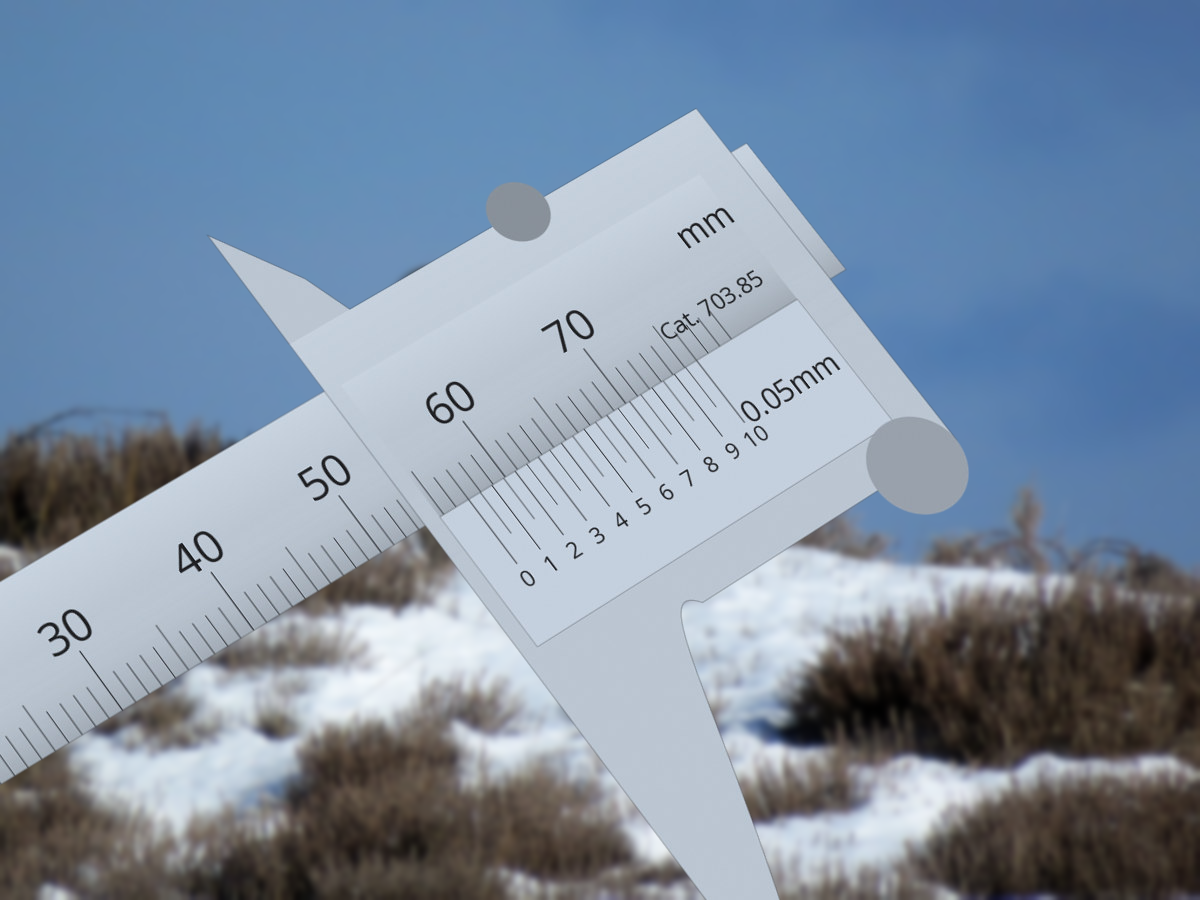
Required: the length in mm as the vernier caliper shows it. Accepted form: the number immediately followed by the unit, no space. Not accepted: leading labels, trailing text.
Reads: 57.0mm
